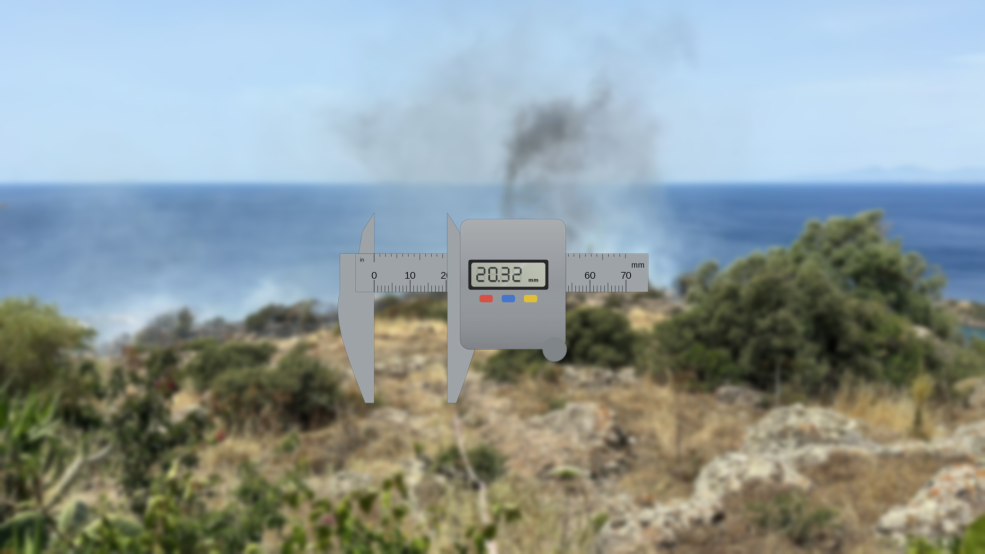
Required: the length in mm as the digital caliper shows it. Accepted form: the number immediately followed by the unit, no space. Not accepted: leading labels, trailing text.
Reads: 20.32mm
